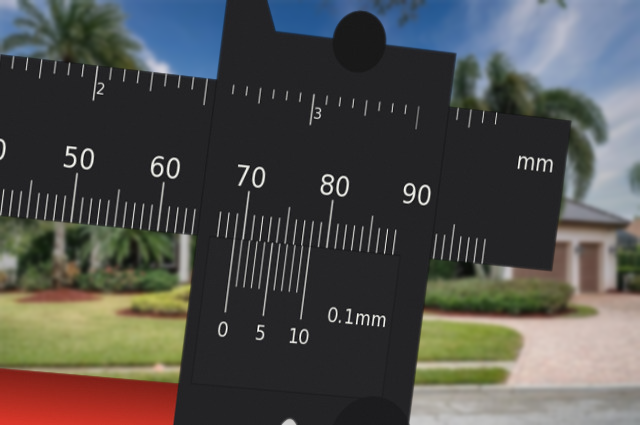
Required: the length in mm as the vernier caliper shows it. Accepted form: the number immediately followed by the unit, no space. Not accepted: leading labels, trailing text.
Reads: 69.0mm
